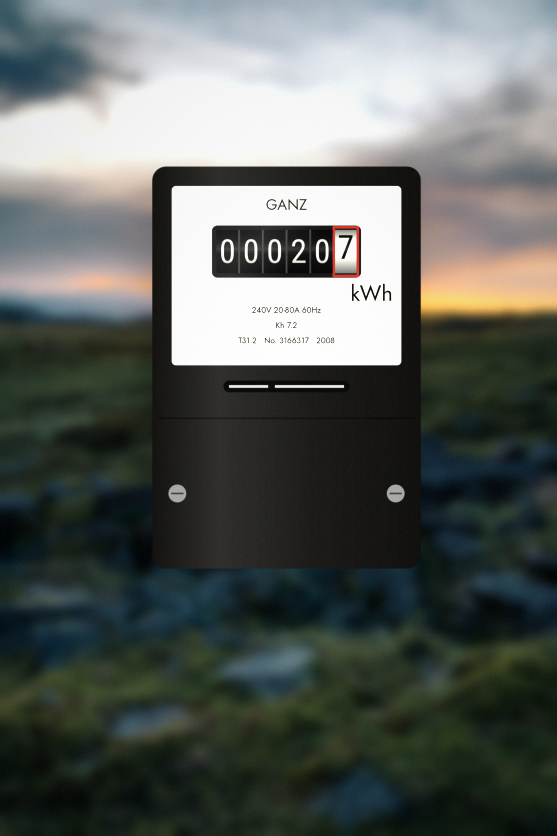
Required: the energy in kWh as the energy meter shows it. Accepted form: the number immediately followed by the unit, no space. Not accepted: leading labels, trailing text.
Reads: 20.7kWh
